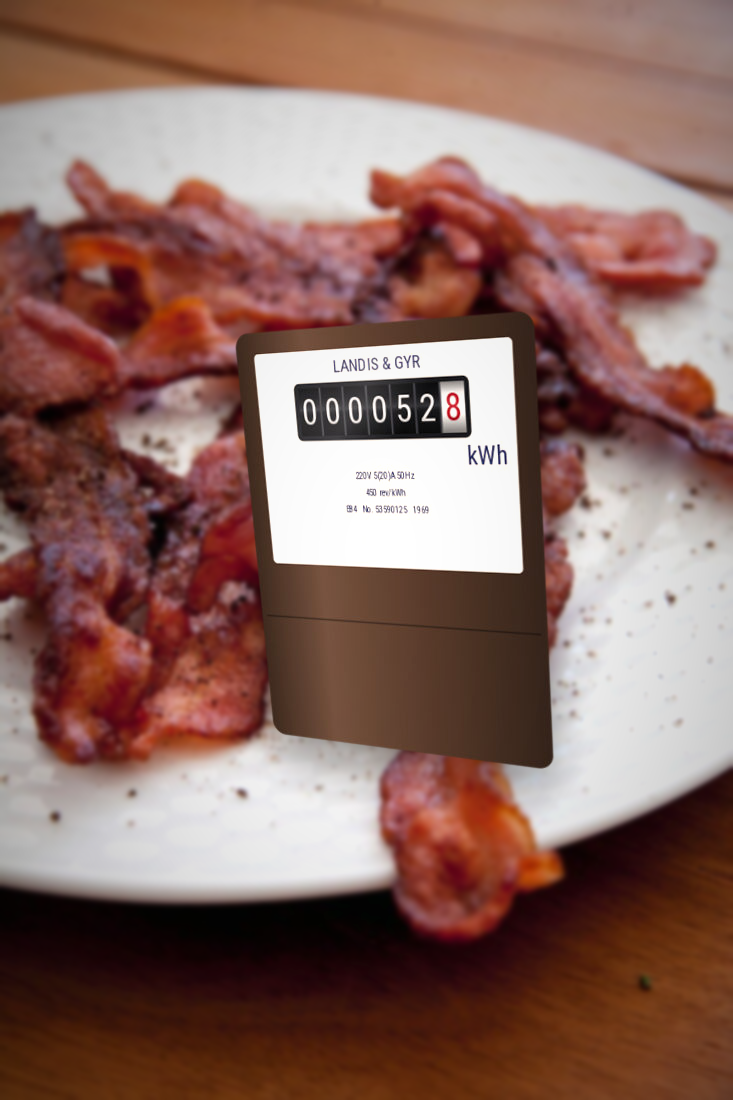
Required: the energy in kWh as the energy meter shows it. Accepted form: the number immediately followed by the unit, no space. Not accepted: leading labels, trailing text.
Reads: 52.8kWh
